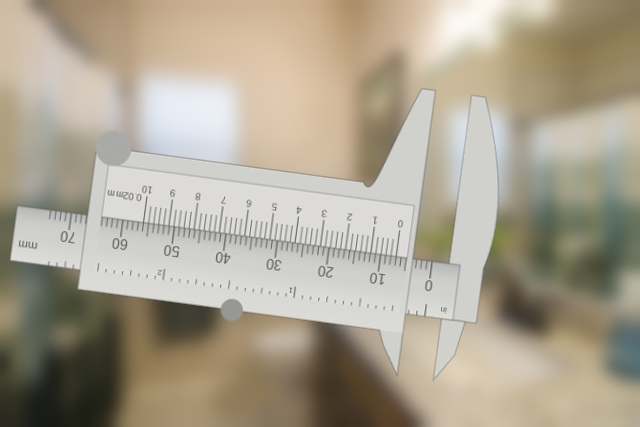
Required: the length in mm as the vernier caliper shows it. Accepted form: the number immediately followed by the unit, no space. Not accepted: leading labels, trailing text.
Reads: 7.0mm
